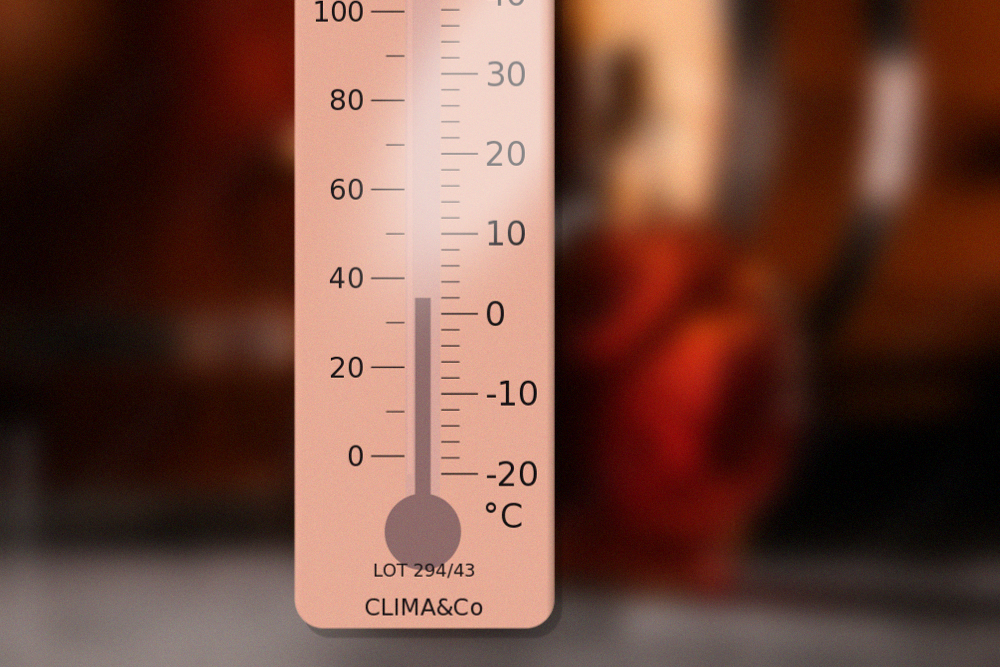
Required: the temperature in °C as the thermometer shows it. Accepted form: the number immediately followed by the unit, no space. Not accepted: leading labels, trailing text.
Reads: 2°C
